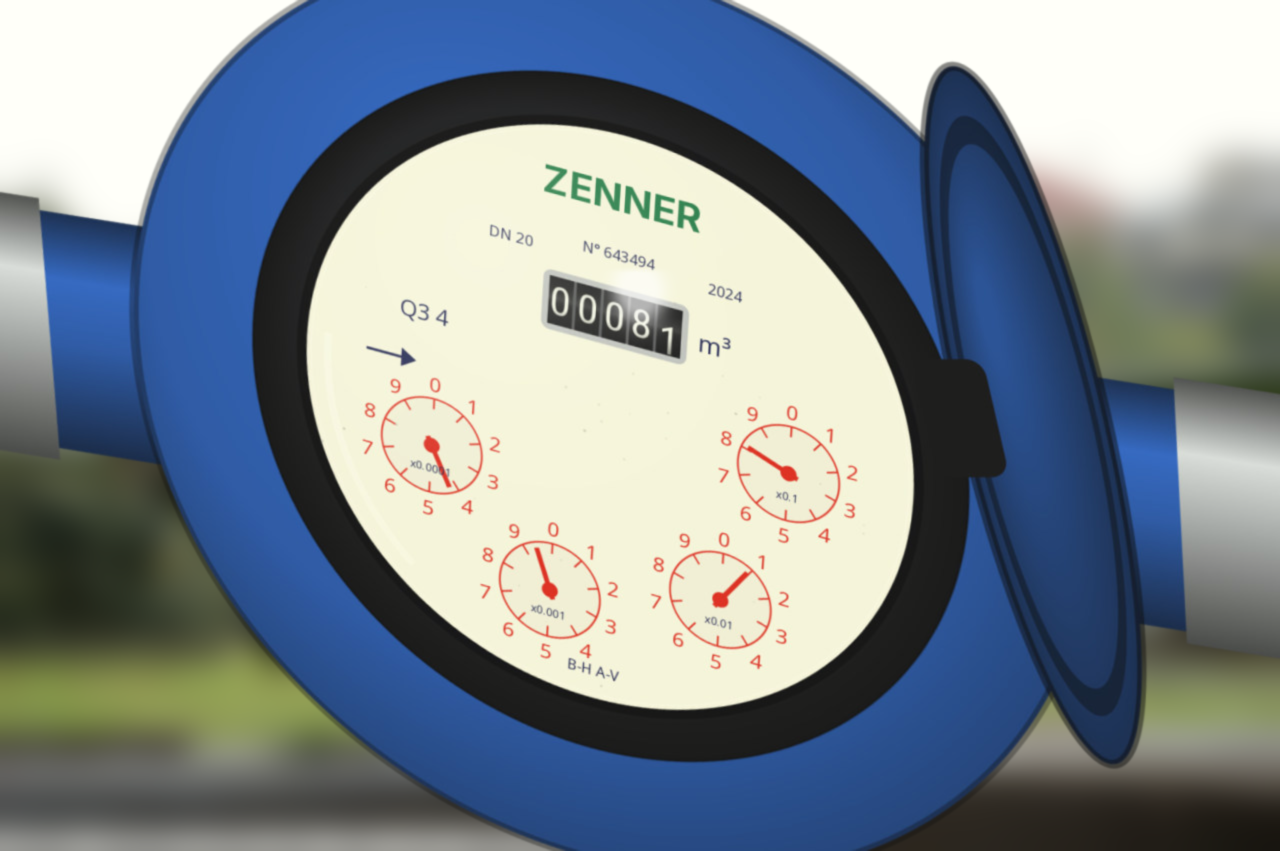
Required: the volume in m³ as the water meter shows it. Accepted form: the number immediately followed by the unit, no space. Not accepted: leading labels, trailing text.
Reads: 80.8094m³
